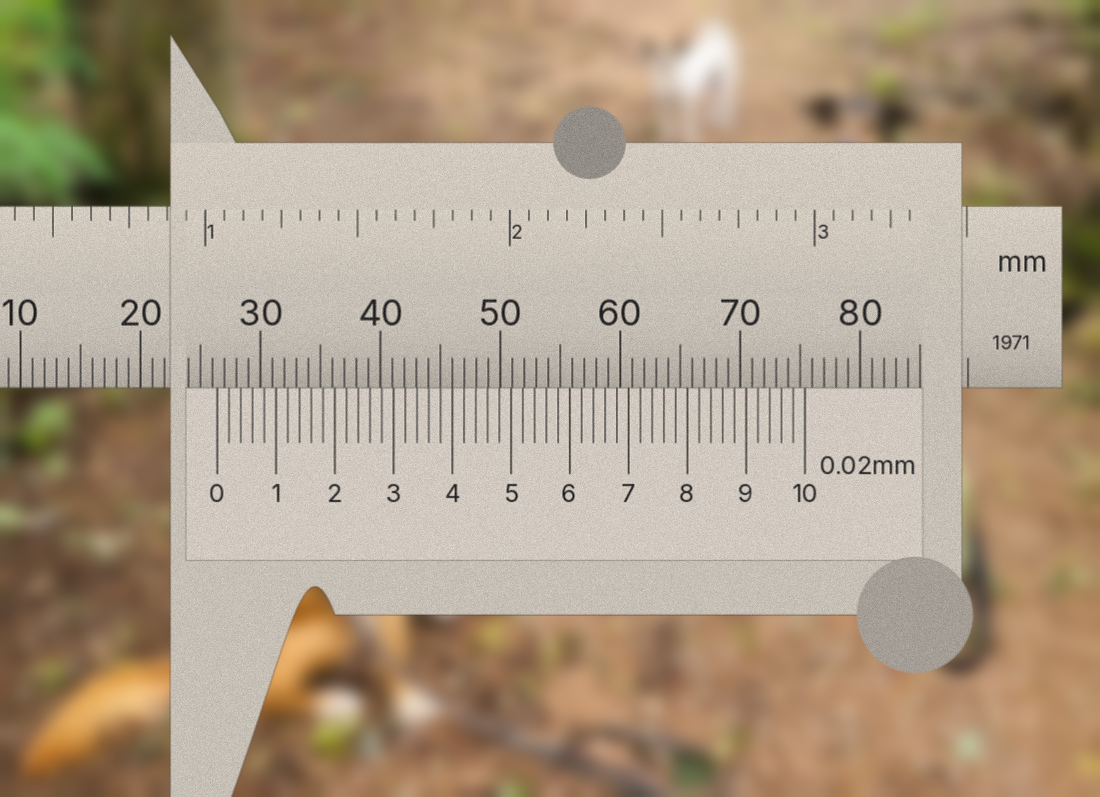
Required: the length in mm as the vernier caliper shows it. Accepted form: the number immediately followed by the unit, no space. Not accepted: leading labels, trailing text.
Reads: 26.4mm
